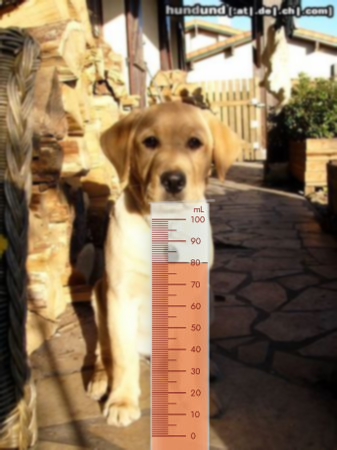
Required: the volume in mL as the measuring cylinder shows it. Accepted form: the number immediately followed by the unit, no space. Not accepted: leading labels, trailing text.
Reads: 80mL
